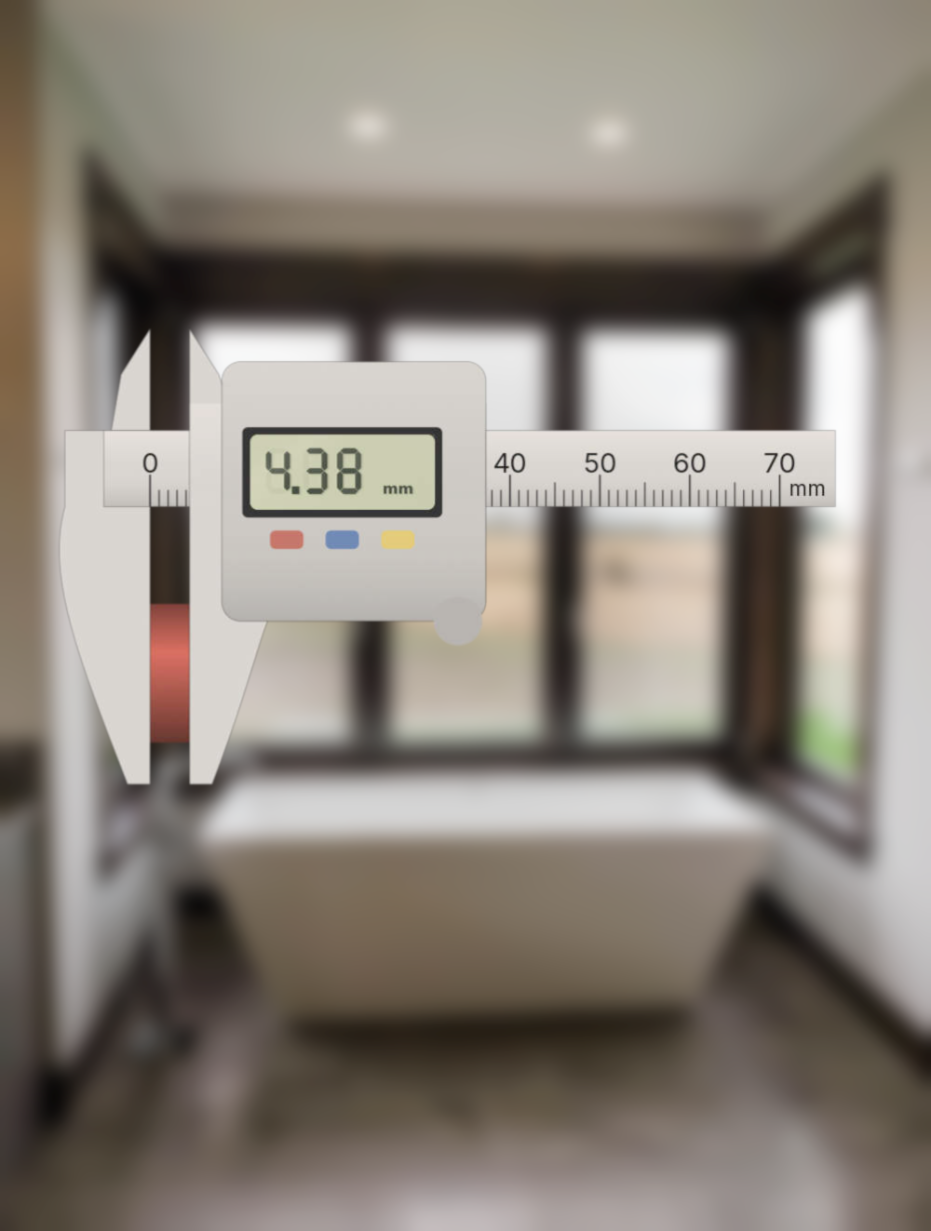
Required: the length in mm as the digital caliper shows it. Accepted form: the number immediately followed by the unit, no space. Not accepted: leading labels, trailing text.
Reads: 4.38mm
